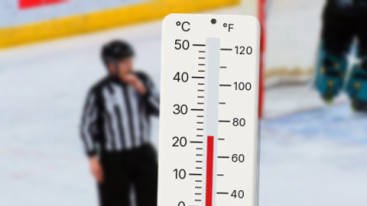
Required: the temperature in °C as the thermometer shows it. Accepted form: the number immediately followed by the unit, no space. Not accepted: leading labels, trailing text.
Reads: 22°C
